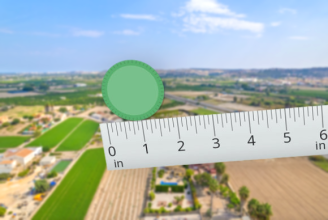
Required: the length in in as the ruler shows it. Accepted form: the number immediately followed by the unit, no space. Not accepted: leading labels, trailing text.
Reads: 1.75in
